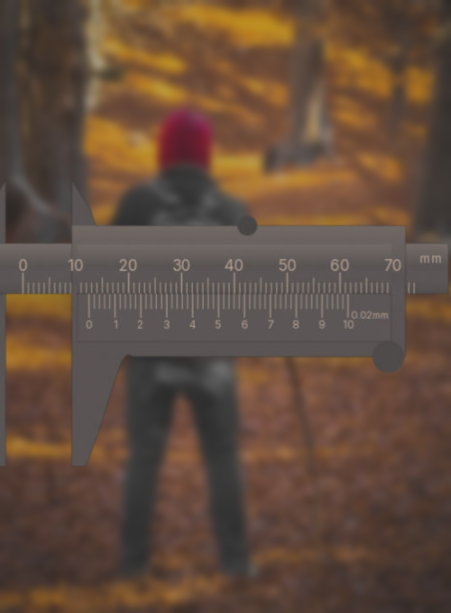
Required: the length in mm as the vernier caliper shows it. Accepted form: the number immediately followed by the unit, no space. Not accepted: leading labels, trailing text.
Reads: 12.5mm
